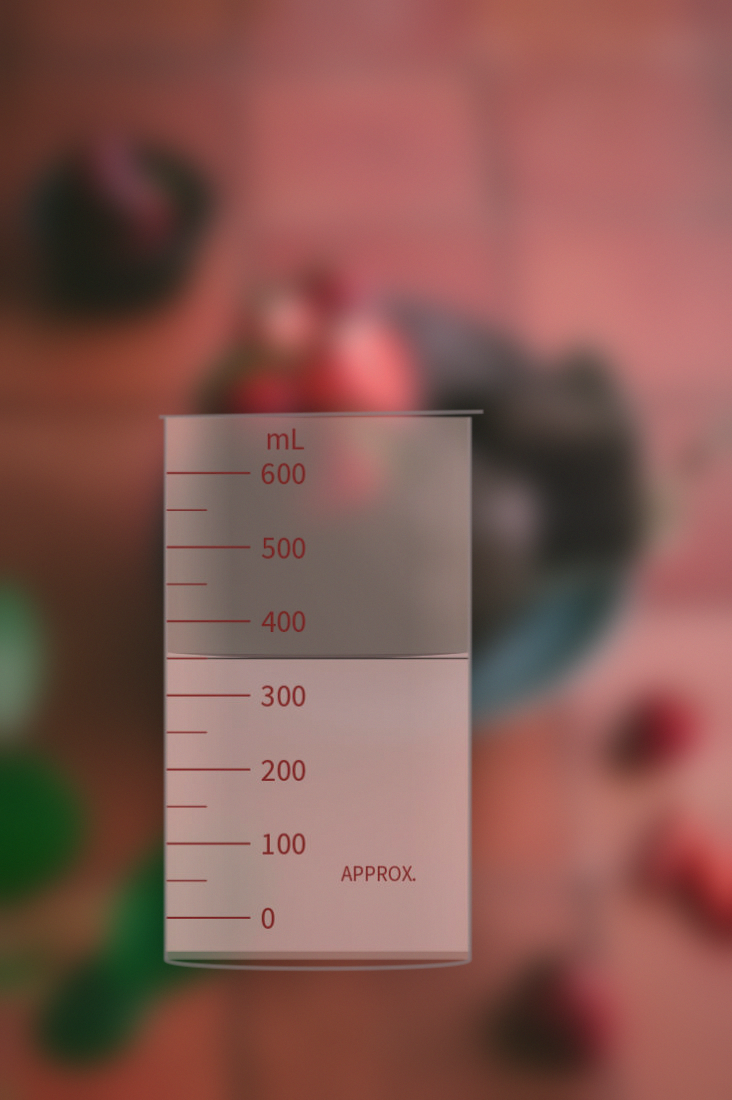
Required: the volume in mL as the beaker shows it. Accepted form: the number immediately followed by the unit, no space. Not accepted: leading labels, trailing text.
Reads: 350mL
